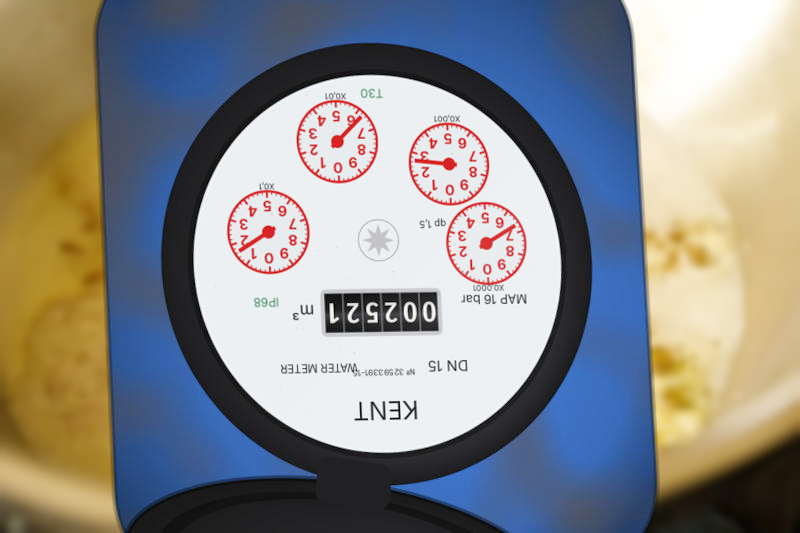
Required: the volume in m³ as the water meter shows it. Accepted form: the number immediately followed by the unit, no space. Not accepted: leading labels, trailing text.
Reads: 2521.1626m³
